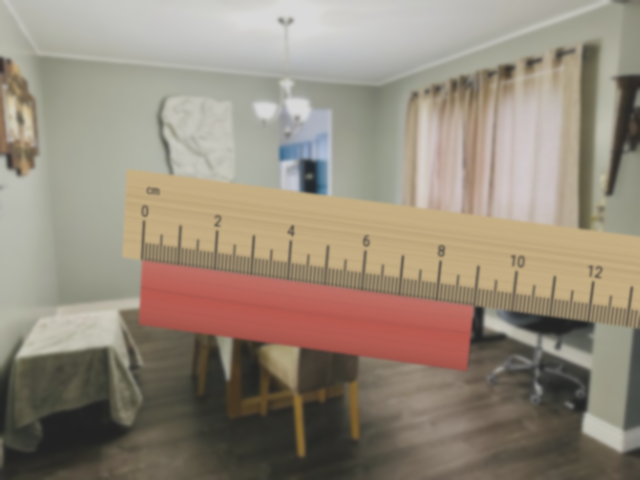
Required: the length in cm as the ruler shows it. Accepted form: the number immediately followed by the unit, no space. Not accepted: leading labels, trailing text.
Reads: 9cm
